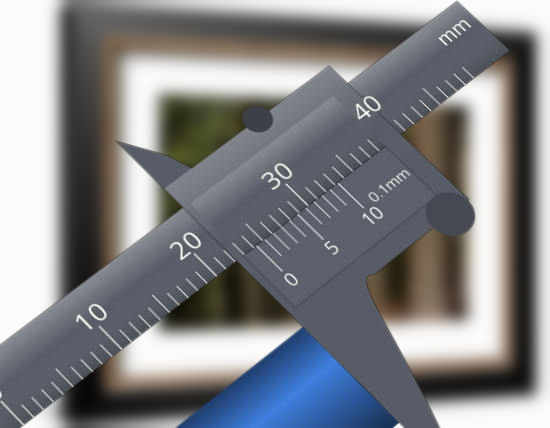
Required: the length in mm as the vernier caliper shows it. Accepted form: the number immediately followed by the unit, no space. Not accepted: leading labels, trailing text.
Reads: 24.3mm
